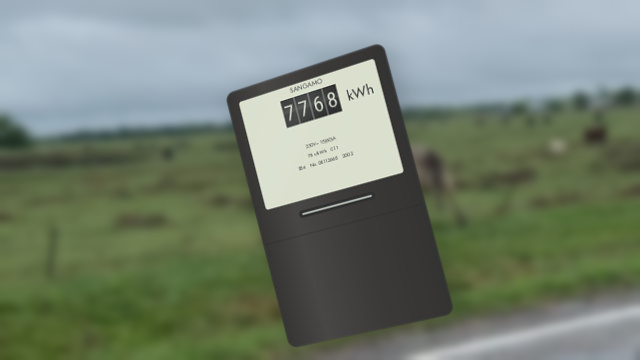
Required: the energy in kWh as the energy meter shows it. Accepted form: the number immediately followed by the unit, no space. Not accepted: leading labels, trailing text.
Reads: 7768kWh
